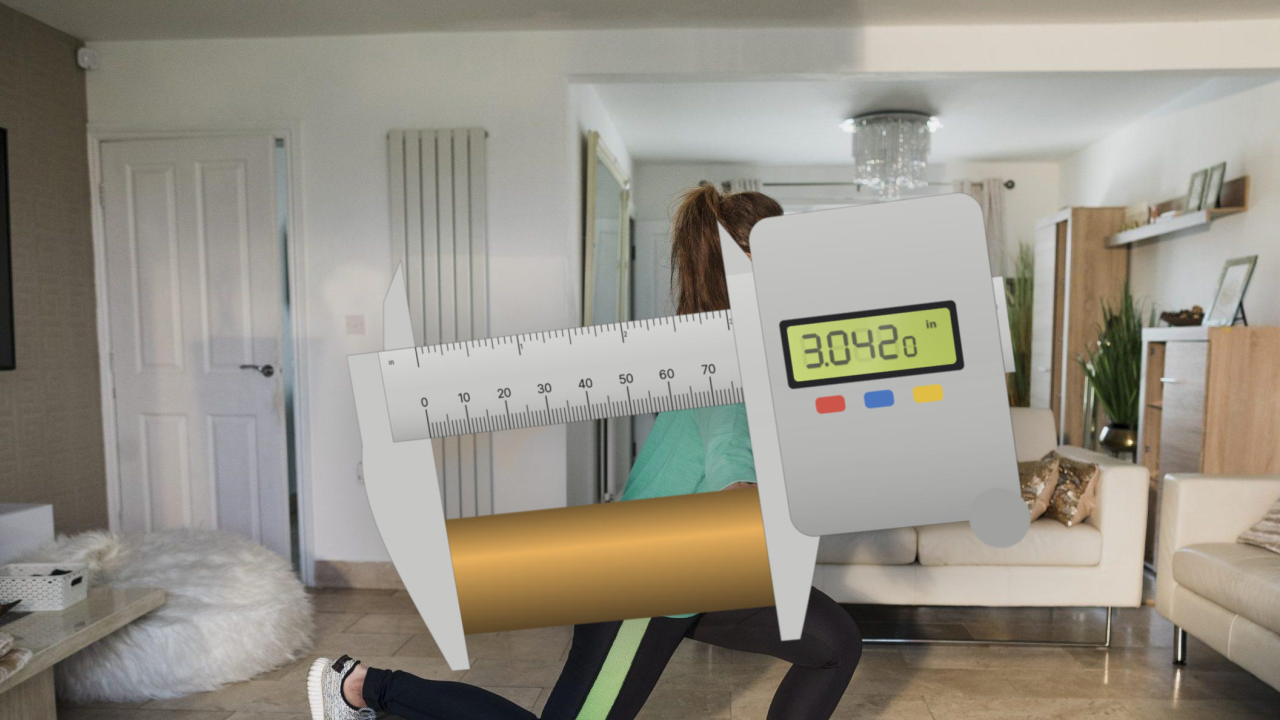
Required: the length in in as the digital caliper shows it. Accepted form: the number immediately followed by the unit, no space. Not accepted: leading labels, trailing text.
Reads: 3.0420in
